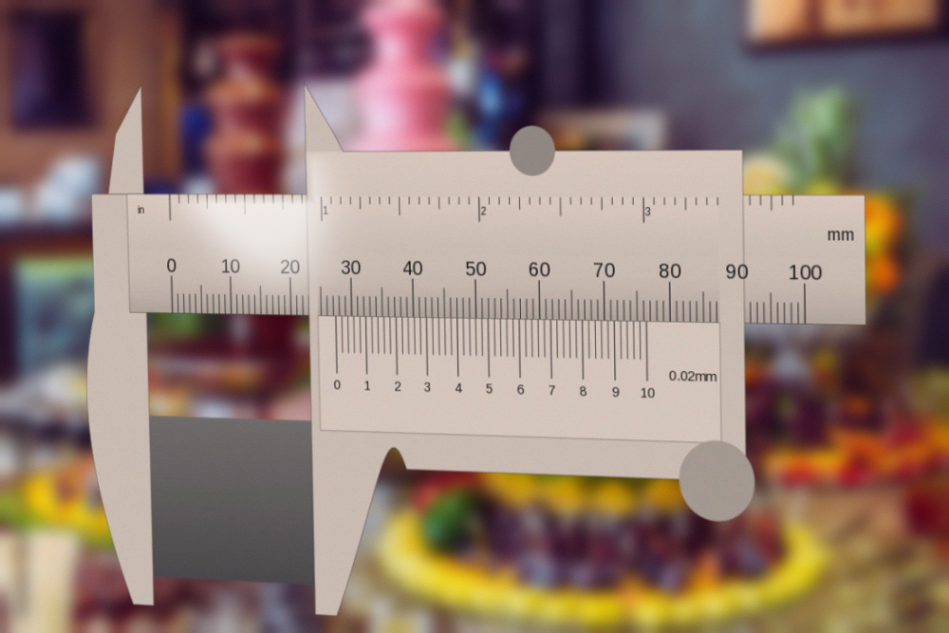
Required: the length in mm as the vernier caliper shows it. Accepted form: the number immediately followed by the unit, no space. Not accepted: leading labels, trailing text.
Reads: 27.4mm
